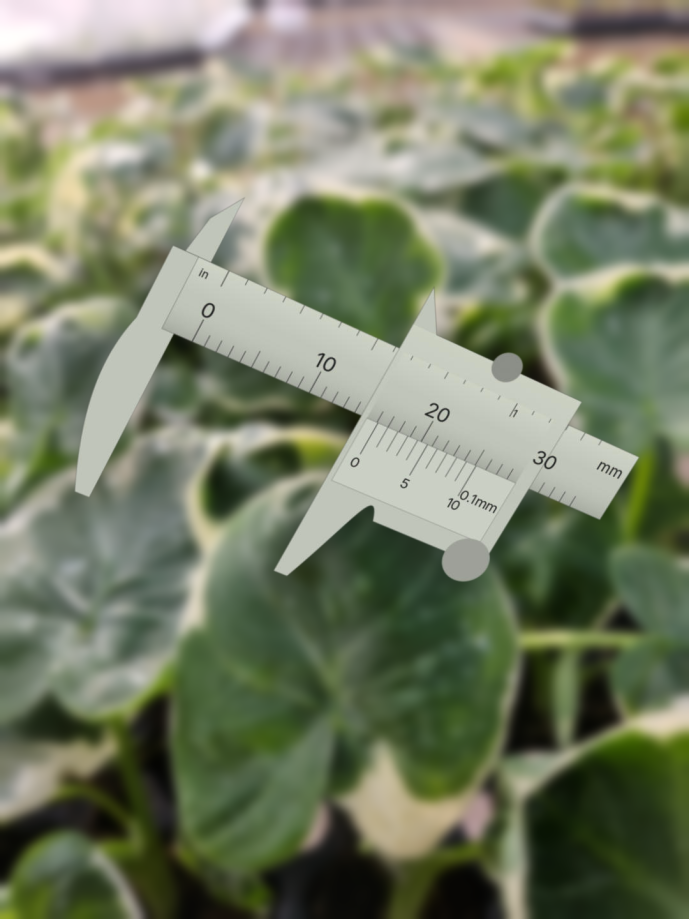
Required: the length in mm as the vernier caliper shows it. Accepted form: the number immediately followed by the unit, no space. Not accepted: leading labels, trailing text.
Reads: 16.1mm
